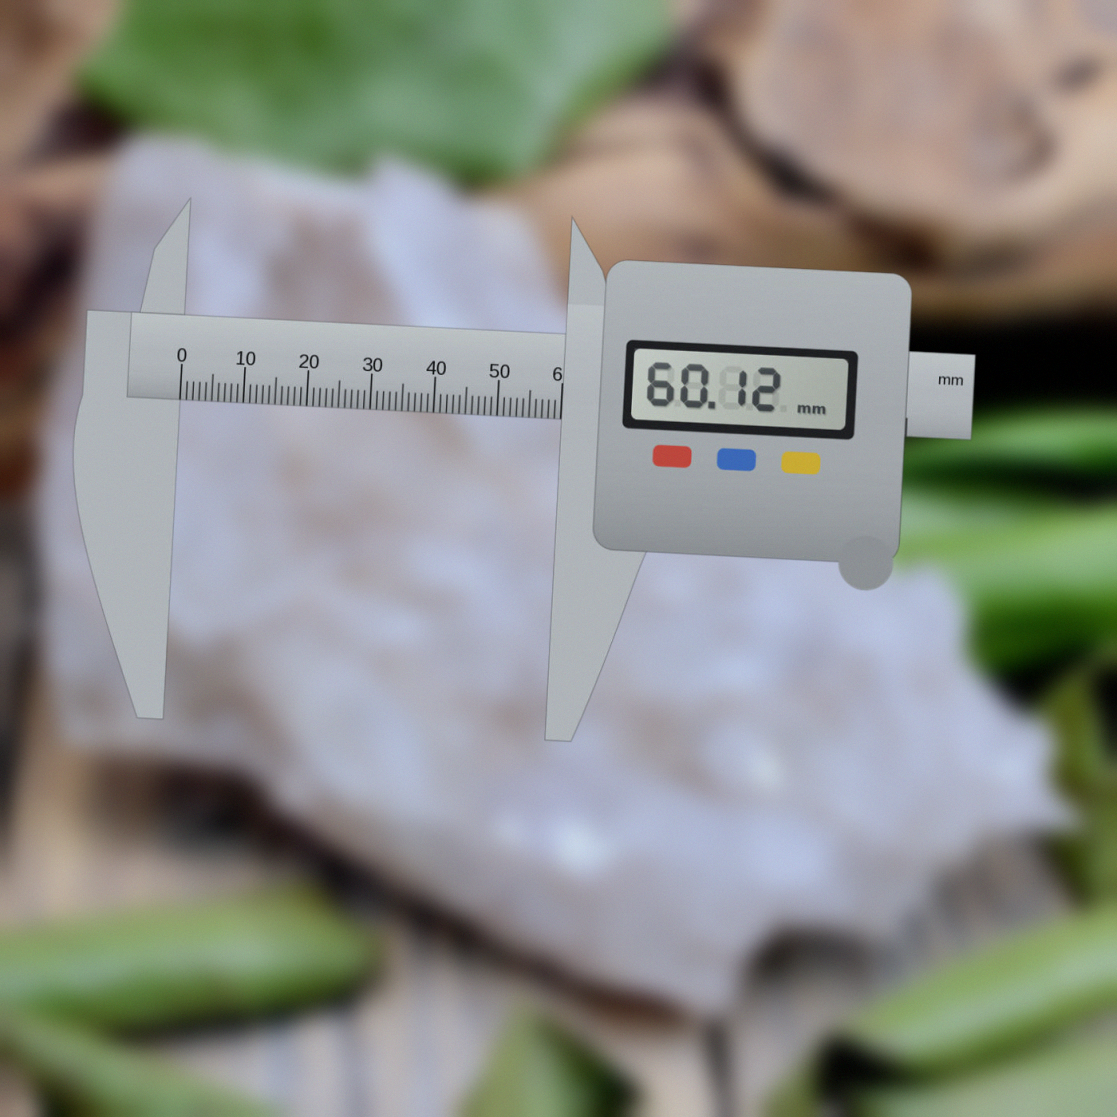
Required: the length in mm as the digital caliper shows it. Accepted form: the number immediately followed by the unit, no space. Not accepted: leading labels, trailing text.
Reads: 60.12mm
